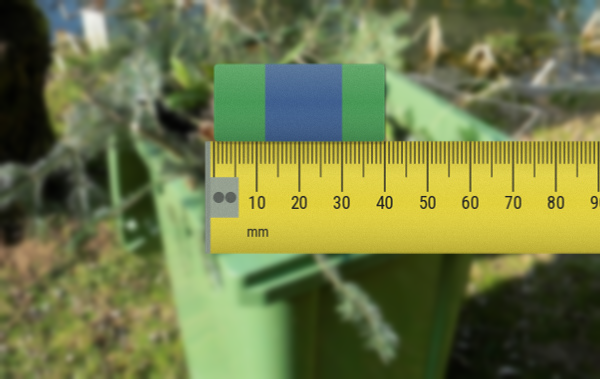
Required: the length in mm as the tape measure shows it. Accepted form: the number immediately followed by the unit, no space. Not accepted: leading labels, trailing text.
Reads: 40mm
